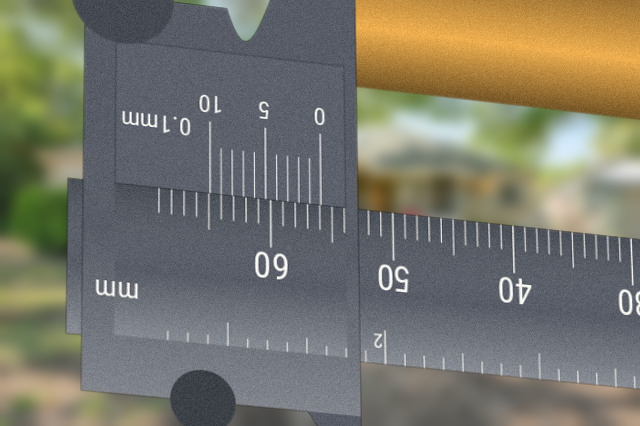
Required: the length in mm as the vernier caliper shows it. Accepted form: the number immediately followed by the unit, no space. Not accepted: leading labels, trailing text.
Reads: 55.9mm
